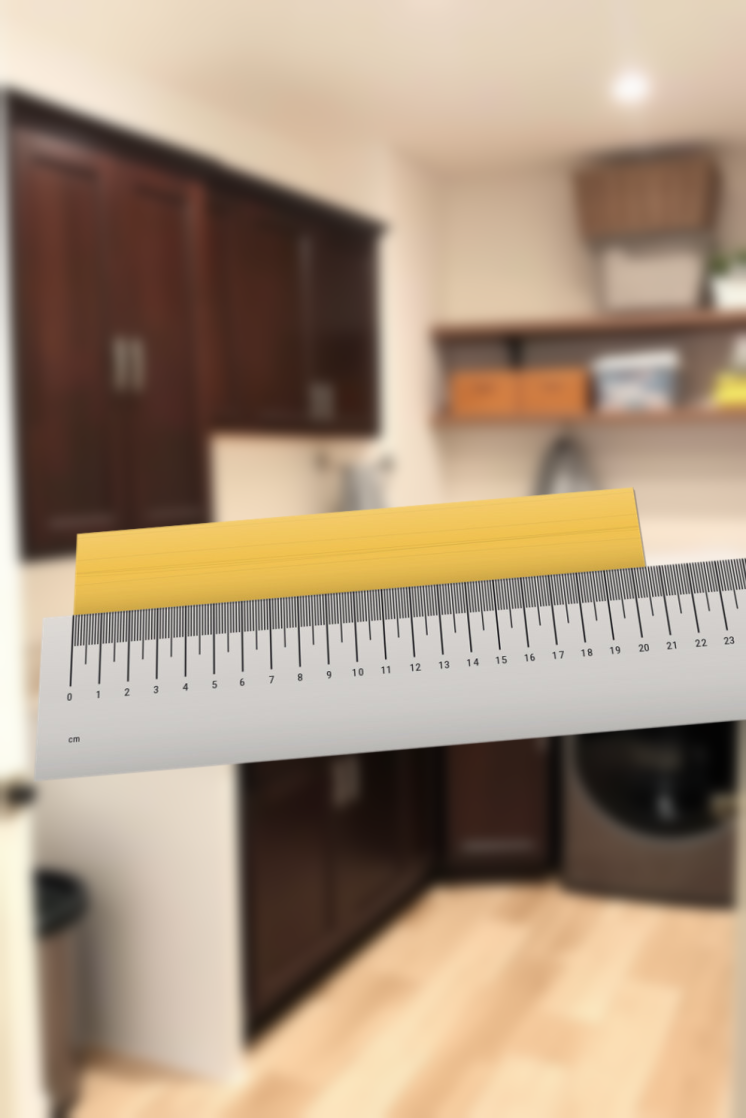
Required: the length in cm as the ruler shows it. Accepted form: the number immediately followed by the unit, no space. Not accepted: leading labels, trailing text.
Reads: 20.5cm
